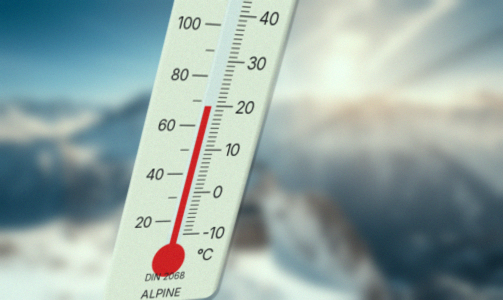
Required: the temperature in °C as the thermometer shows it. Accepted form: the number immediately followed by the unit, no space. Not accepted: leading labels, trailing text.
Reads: 20°C
